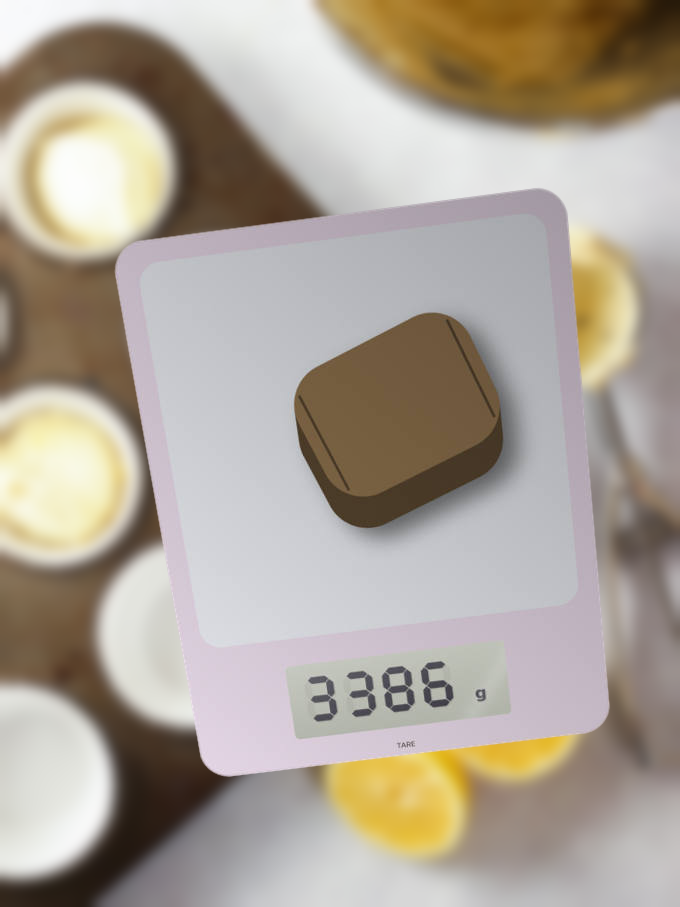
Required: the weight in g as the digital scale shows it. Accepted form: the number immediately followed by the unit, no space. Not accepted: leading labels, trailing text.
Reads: 3386g
